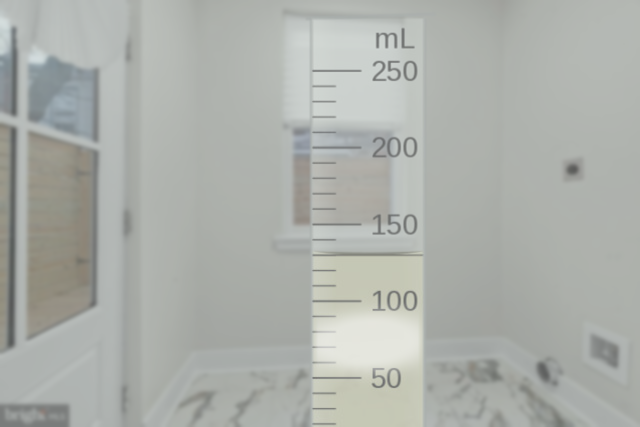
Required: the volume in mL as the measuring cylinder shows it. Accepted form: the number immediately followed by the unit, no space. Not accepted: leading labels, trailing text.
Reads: 130mL
